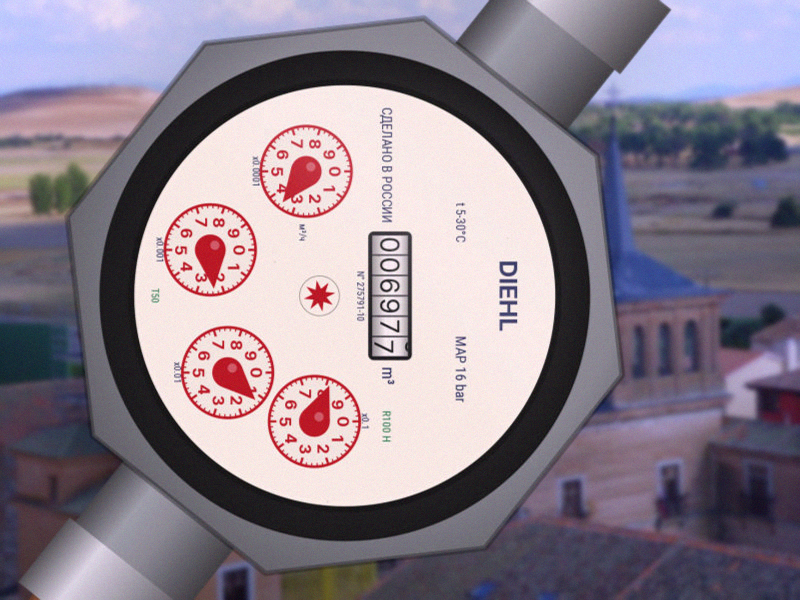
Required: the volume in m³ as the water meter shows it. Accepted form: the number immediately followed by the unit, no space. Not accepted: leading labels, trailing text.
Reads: 6976.8123m³
